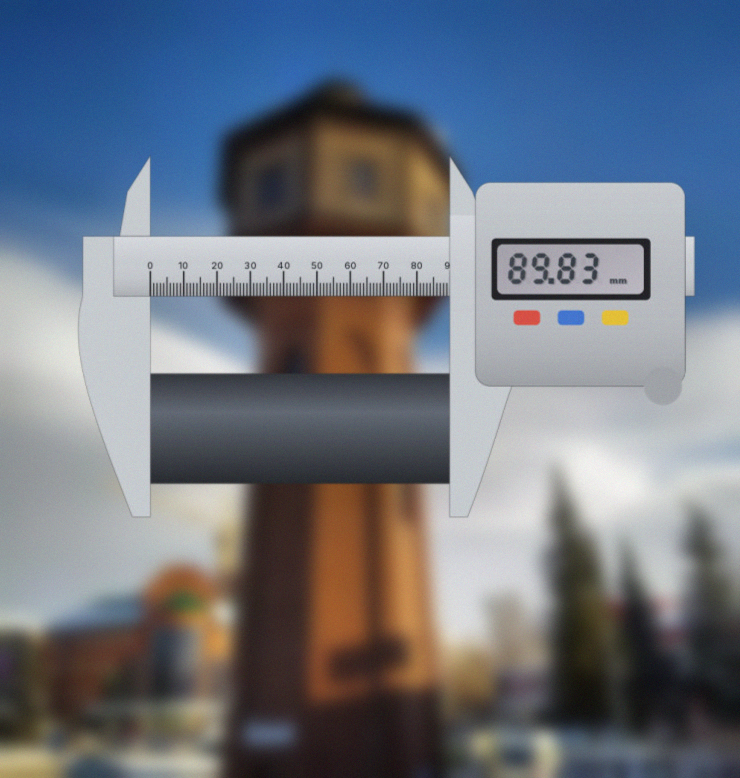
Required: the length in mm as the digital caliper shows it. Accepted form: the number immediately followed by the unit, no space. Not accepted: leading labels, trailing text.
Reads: 89.83mm
